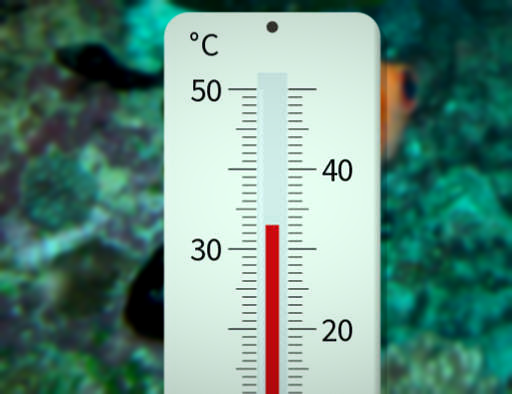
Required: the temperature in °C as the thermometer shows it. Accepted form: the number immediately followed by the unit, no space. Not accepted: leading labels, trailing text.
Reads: 33°C
